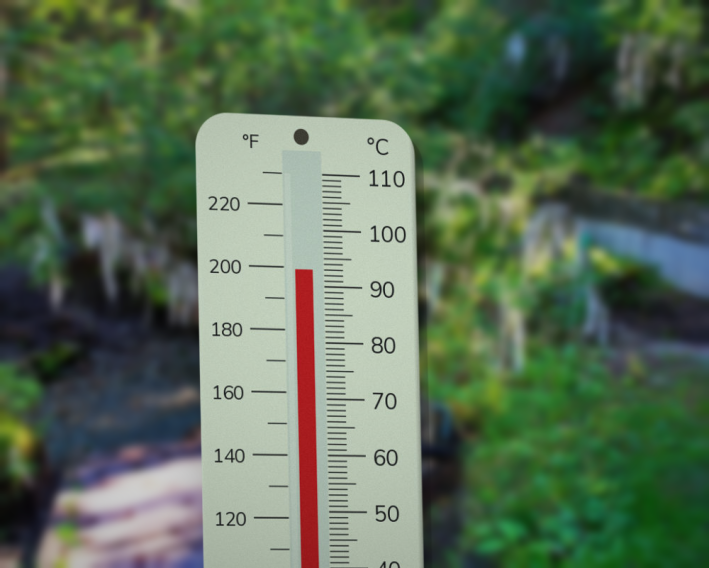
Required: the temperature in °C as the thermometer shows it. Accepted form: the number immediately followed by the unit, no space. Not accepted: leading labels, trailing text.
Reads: 93°C
